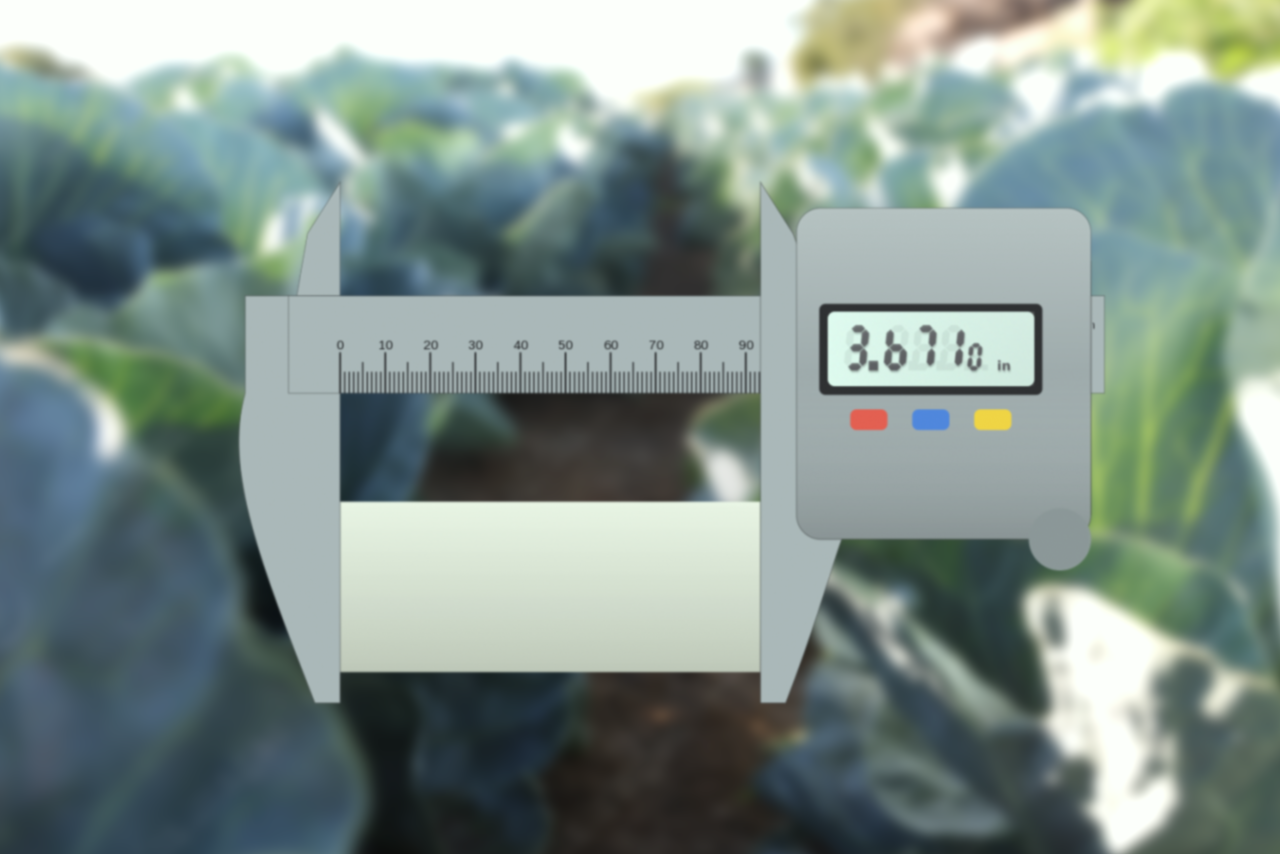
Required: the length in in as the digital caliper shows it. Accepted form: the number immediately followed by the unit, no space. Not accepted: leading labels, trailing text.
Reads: 3.6710in
